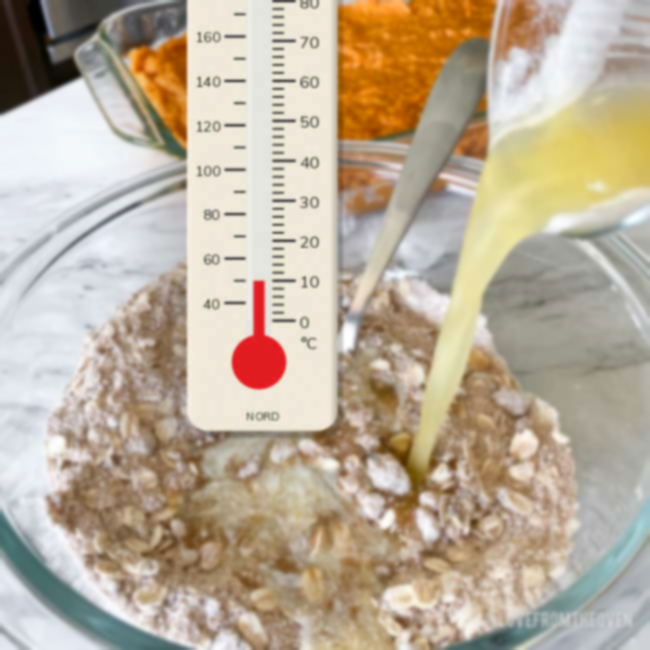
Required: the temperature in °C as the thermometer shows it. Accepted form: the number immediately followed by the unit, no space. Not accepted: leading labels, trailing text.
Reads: 10°C
